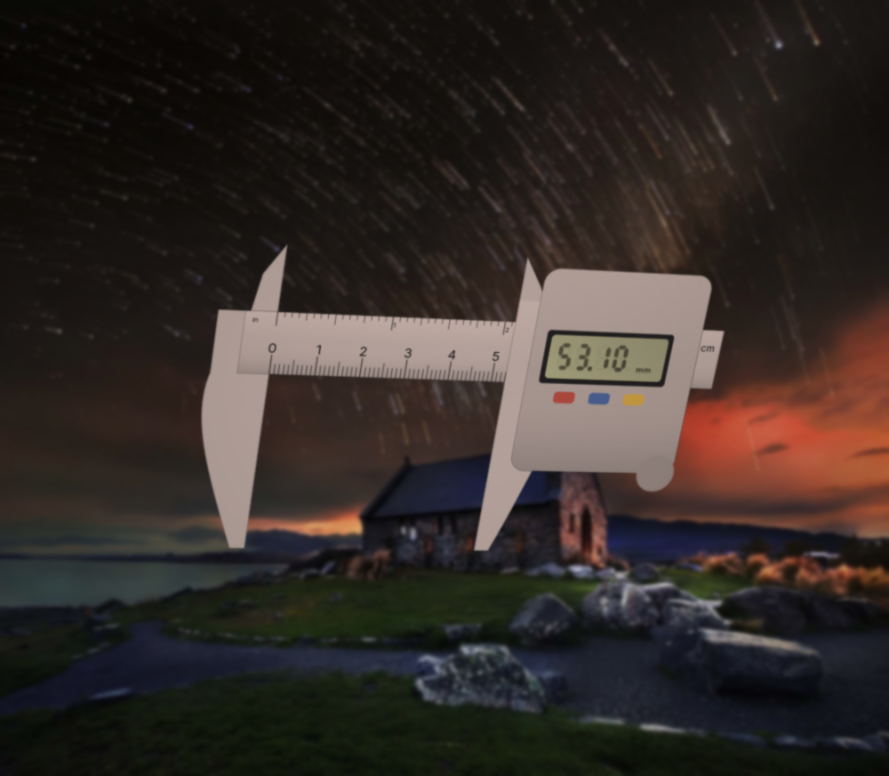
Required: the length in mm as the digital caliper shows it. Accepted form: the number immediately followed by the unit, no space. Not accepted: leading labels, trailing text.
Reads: 53.10mm
